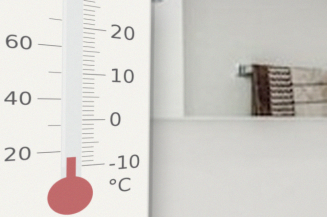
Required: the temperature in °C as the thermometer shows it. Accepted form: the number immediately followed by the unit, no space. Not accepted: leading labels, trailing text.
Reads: -8°C
